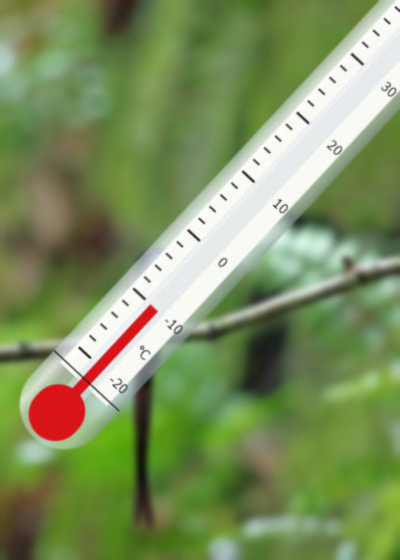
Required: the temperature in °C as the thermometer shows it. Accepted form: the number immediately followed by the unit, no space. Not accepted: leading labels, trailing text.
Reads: -10°C
